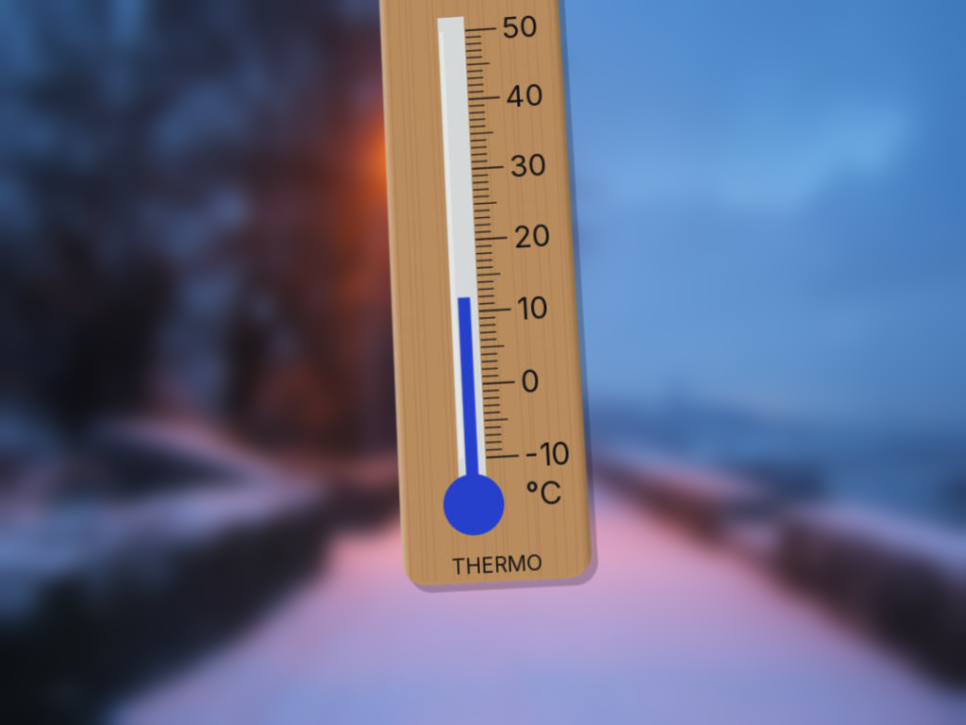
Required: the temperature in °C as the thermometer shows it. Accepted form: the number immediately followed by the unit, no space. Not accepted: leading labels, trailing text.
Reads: 12°C
